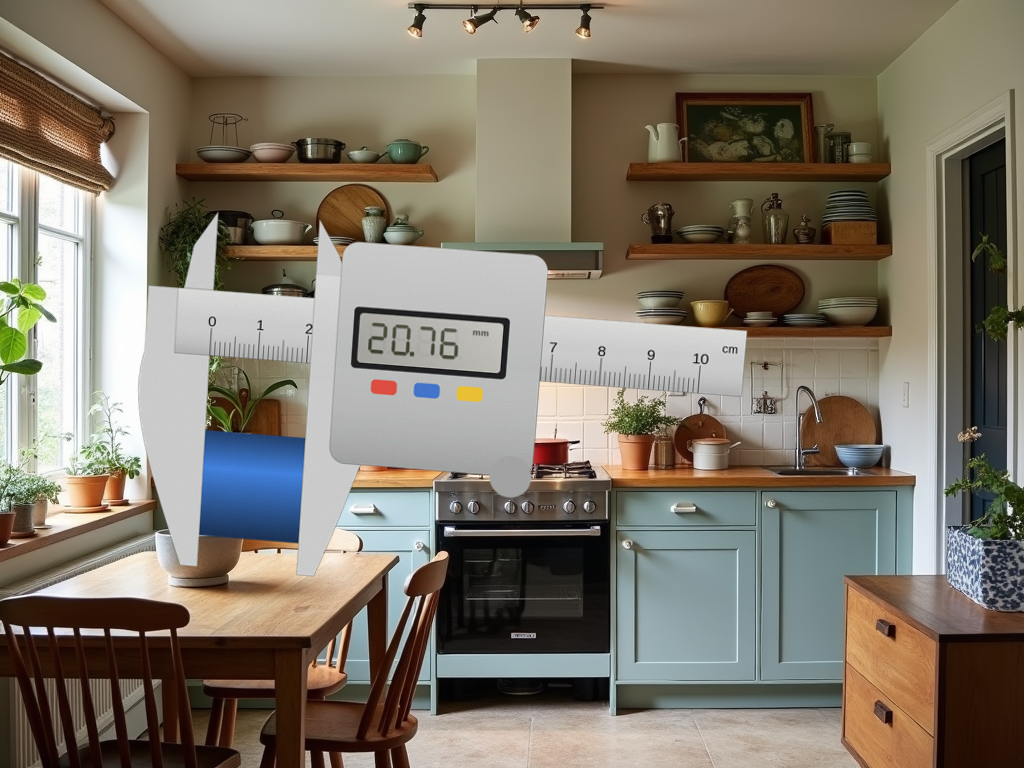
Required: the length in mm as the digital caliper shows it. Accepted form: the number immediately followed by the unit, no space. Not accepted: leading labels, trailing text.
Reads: 20.76mm
